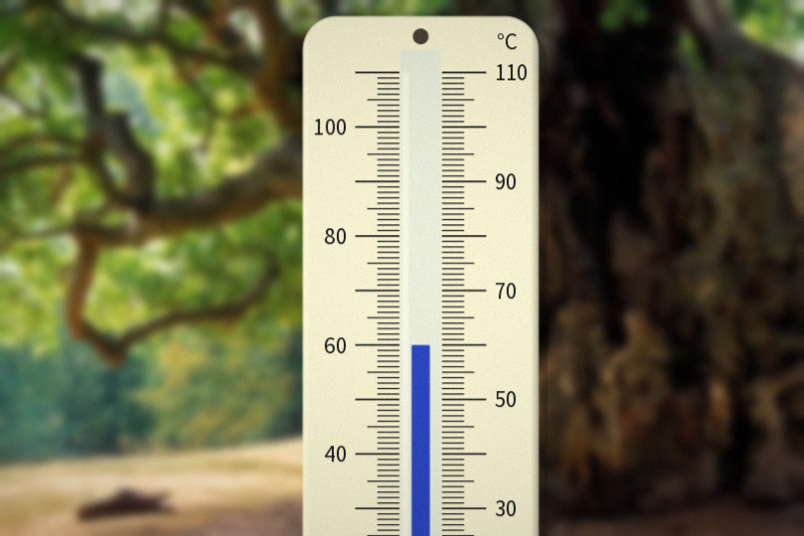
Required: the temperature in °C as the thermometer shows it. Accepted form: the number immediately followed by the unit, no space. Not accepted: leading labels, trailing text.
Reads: 60°C
